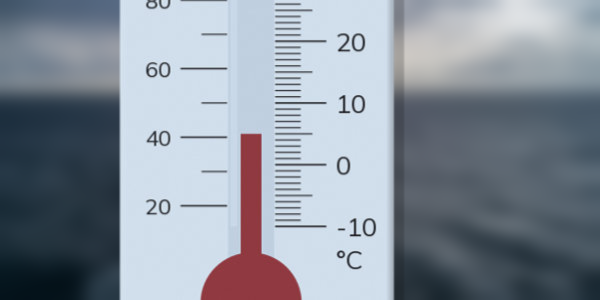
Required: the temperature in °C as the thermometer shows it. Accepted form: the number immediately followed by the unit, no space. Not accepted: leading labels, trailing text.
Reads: 5°C
